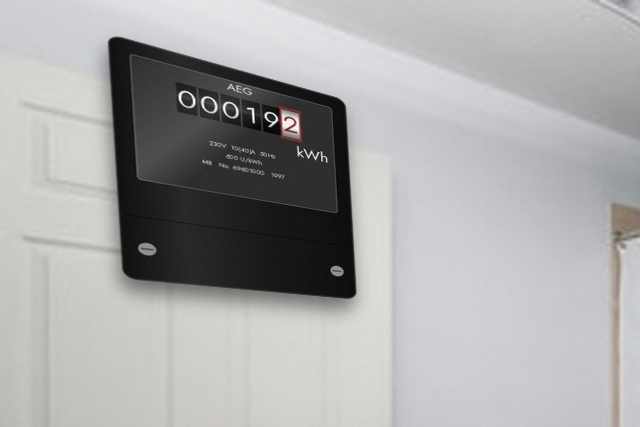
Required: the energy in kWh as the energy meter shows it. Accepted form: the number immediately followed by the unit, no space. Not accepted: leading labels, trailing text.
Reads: 19.2kWh
